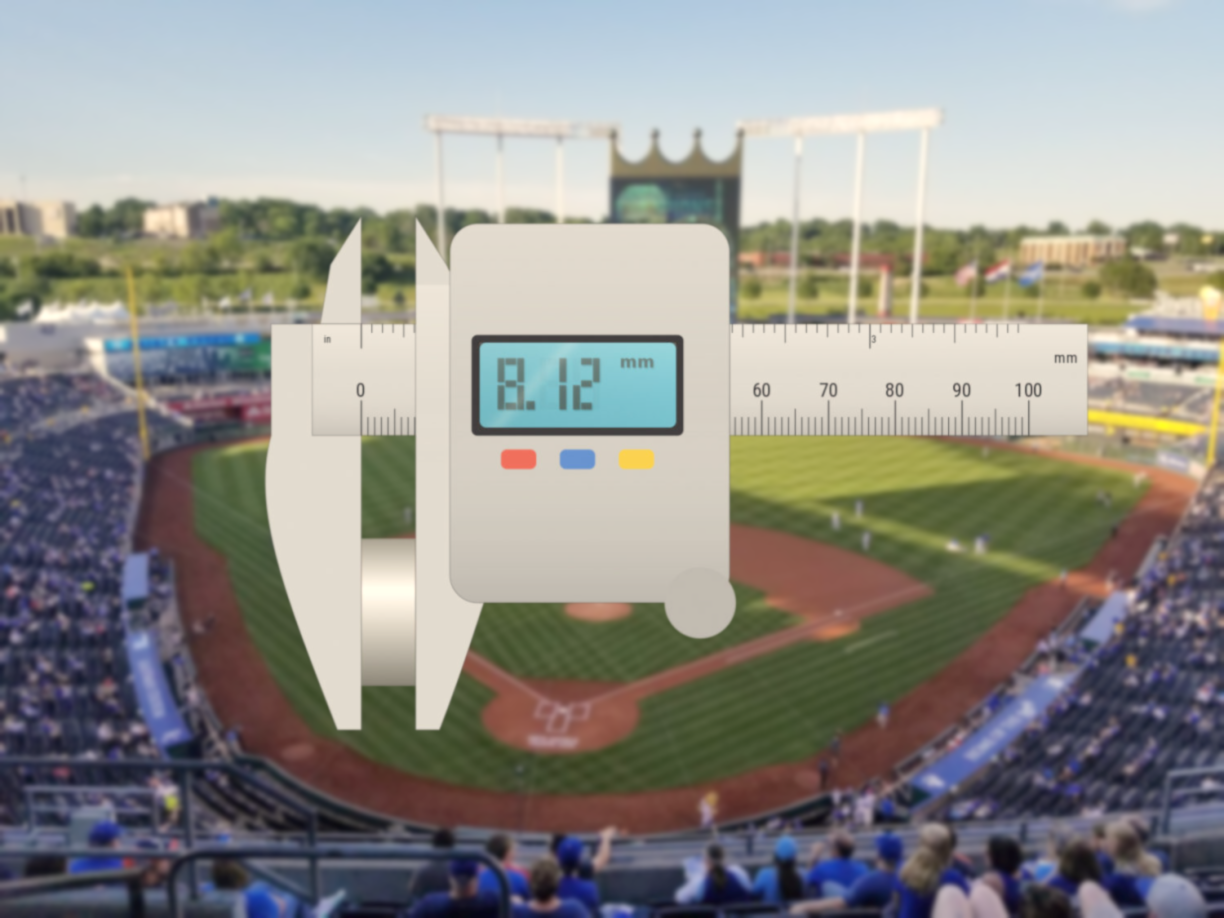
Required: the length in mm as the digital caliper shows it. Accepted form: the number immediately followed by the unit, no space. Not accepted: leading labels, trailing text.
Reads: 8.12mm
